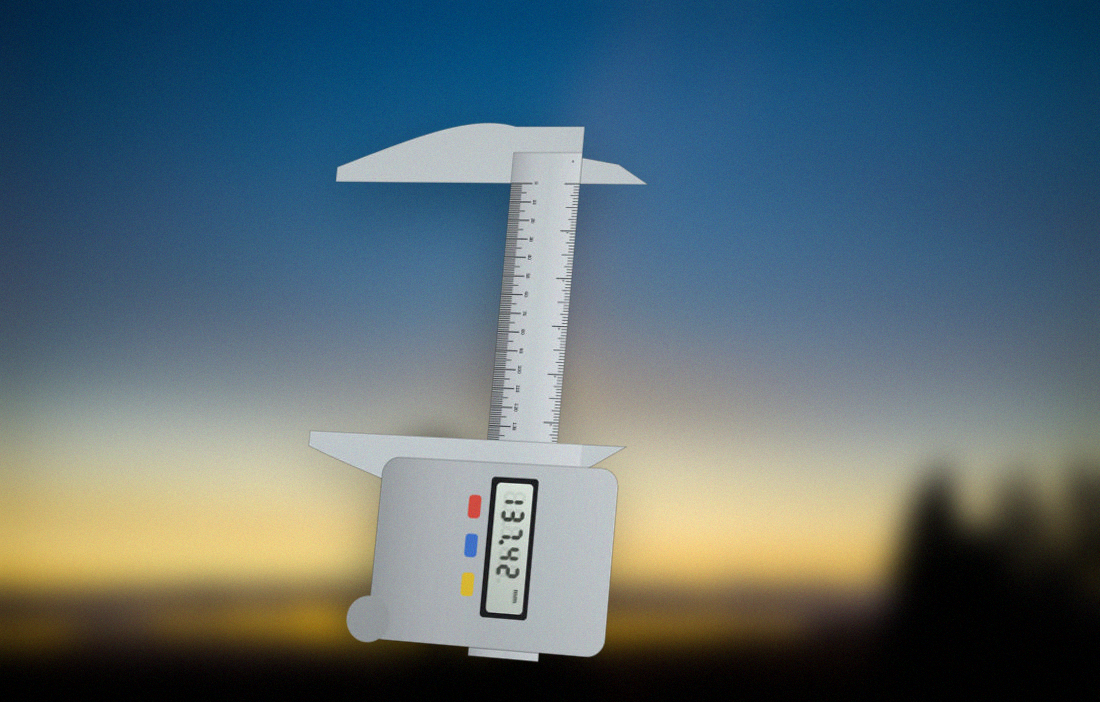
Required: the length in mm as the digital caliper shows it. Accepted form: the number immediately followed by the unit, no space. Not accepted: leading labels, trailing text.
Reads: 137.42mm
